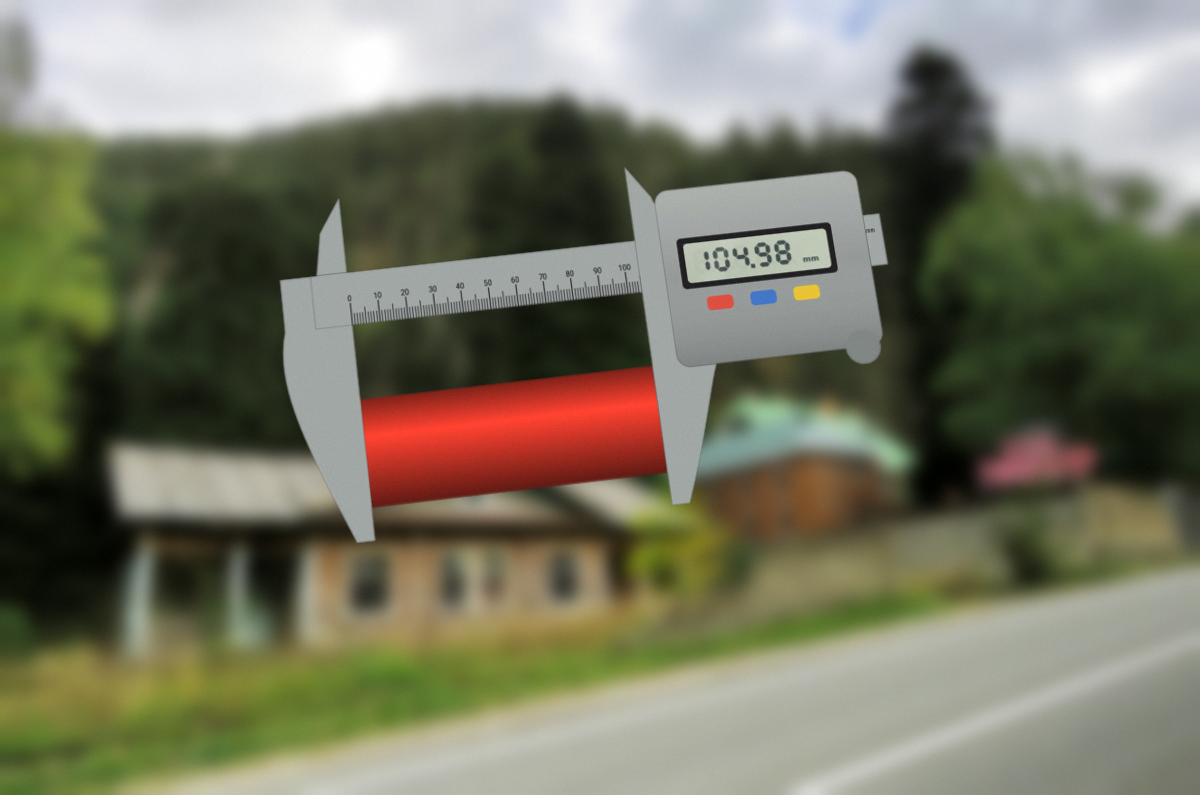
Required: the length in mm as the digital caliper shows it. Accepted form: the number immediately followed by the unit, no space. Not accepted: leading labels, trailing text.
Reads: 104.98mm
